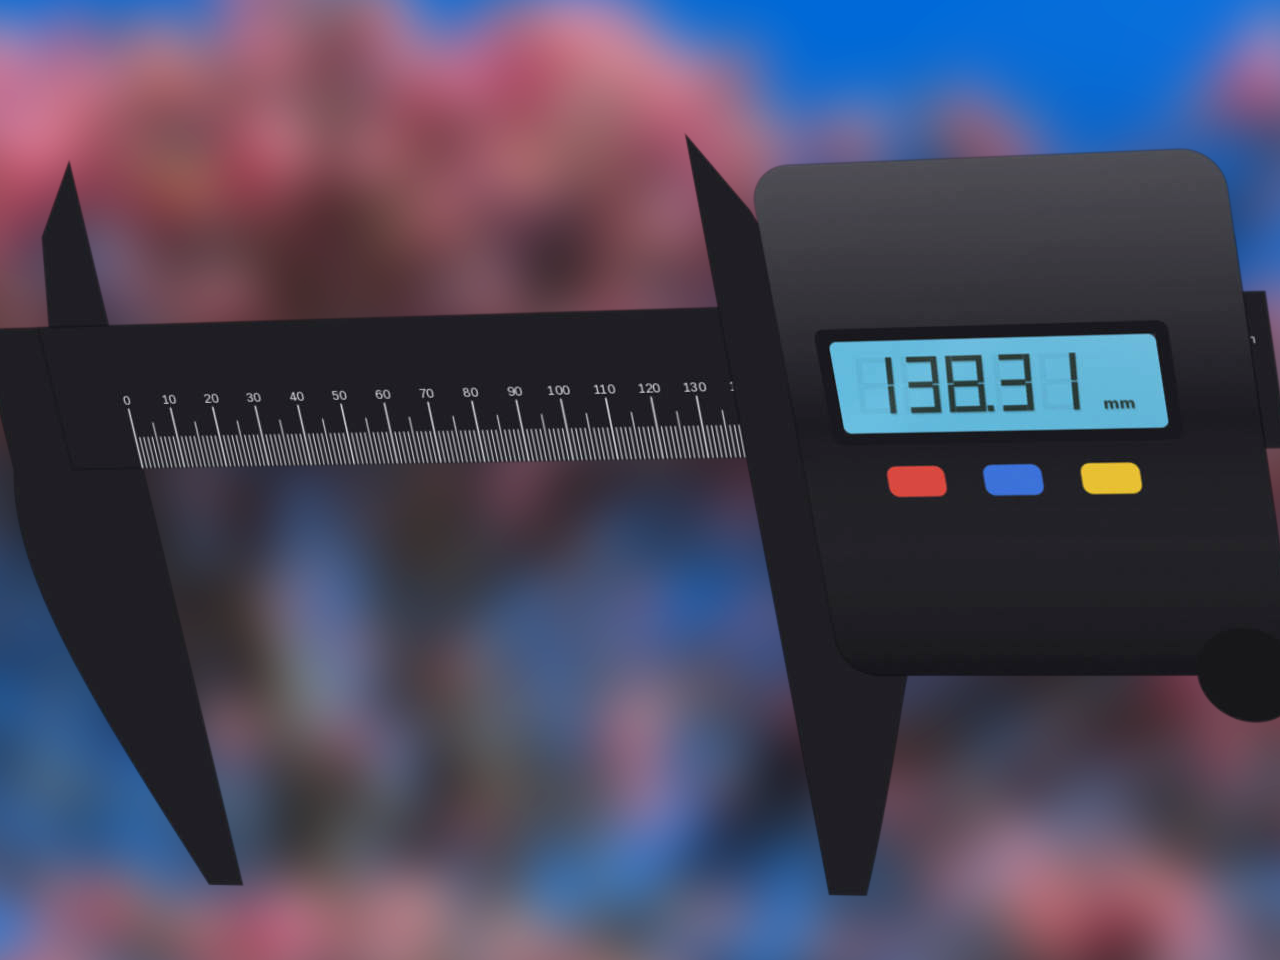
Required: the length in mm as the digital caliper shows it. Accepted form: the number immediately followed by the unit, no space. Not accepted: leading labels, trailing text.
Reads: 138.31mm
